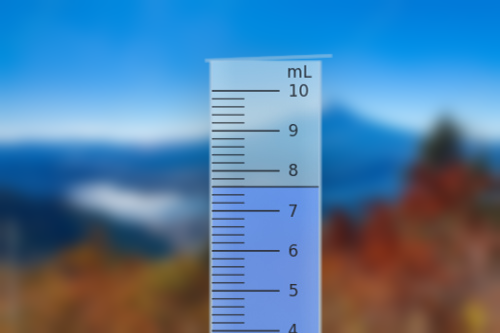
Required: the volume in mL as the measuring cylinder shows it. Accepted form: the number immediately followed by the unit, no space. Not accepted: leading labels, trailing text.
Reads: 7.6mL
